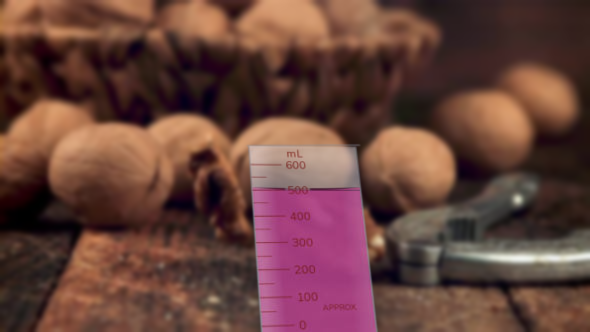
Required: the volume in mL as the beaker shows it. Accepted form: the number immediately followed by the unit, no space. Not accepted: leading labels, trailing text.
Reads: 500mL
